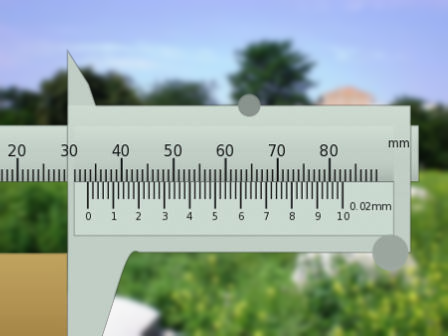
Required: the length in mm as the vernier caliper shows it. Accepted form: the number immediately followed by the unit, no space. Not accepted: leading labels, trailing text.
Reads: 33.5mm
